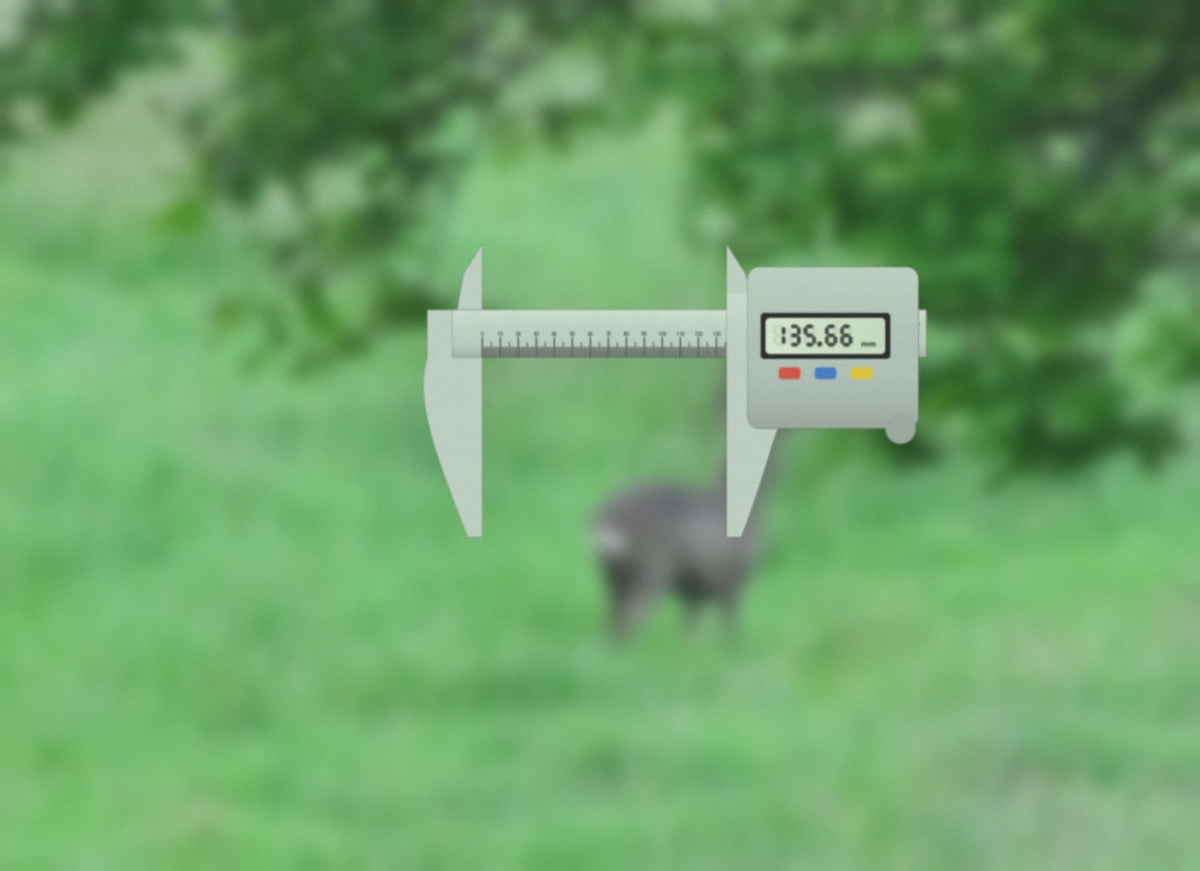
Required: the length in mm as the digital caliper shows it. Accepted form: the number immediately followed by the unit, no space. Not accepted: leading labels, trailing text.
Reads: 135.66mm
